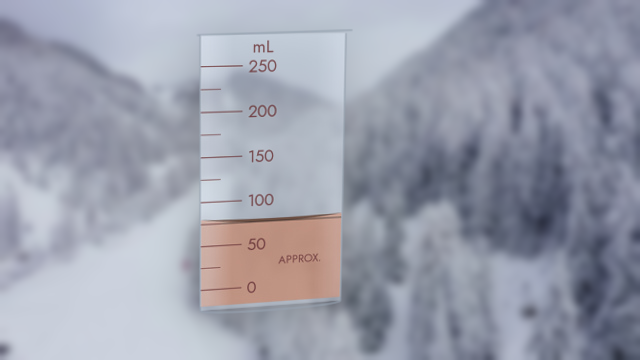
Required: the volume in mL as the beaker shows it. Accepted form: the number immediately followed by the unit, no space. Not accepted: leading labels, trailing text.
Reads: 75mL
